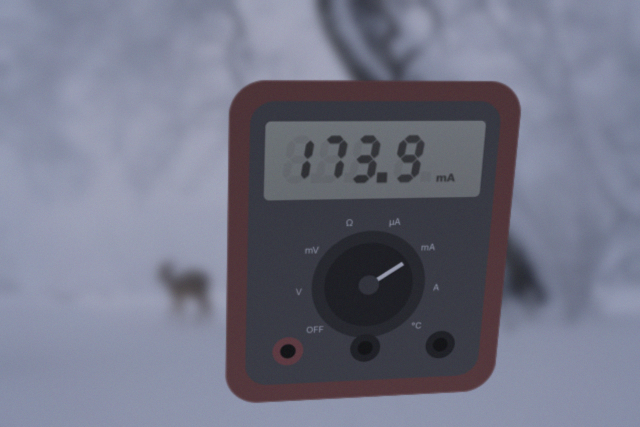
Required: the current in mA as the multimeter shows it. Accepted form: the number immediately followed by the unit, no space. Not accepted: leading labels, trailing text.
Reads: 173.9mA
